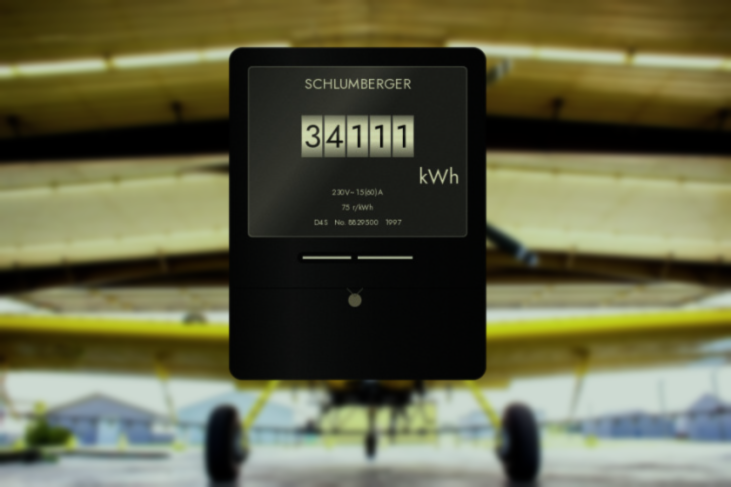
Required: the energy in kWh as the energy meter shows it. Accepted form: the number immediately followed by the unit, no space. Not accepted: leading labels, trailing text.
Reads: 34111kWh
